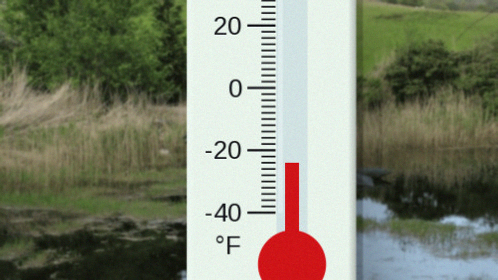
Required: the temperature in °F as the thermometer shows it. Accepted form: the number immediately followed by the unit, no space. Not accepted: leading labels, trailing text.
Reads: -24°F
